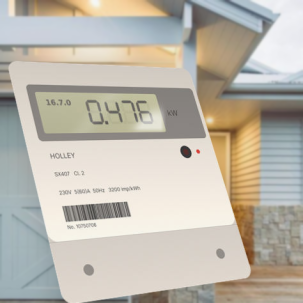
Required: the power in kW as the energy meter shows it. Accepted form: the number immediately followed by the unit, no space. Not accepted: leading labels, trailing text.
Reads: 0.476kW
